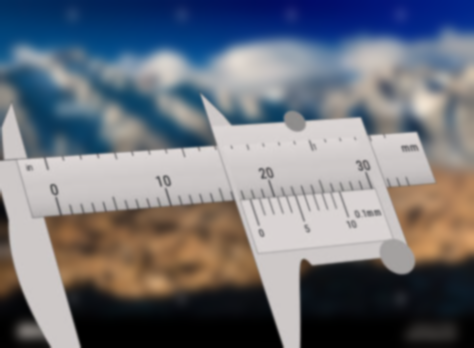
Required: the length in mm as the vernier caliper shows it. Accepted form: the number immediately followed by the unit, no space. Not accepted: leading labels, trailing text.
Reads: 17.6mm
